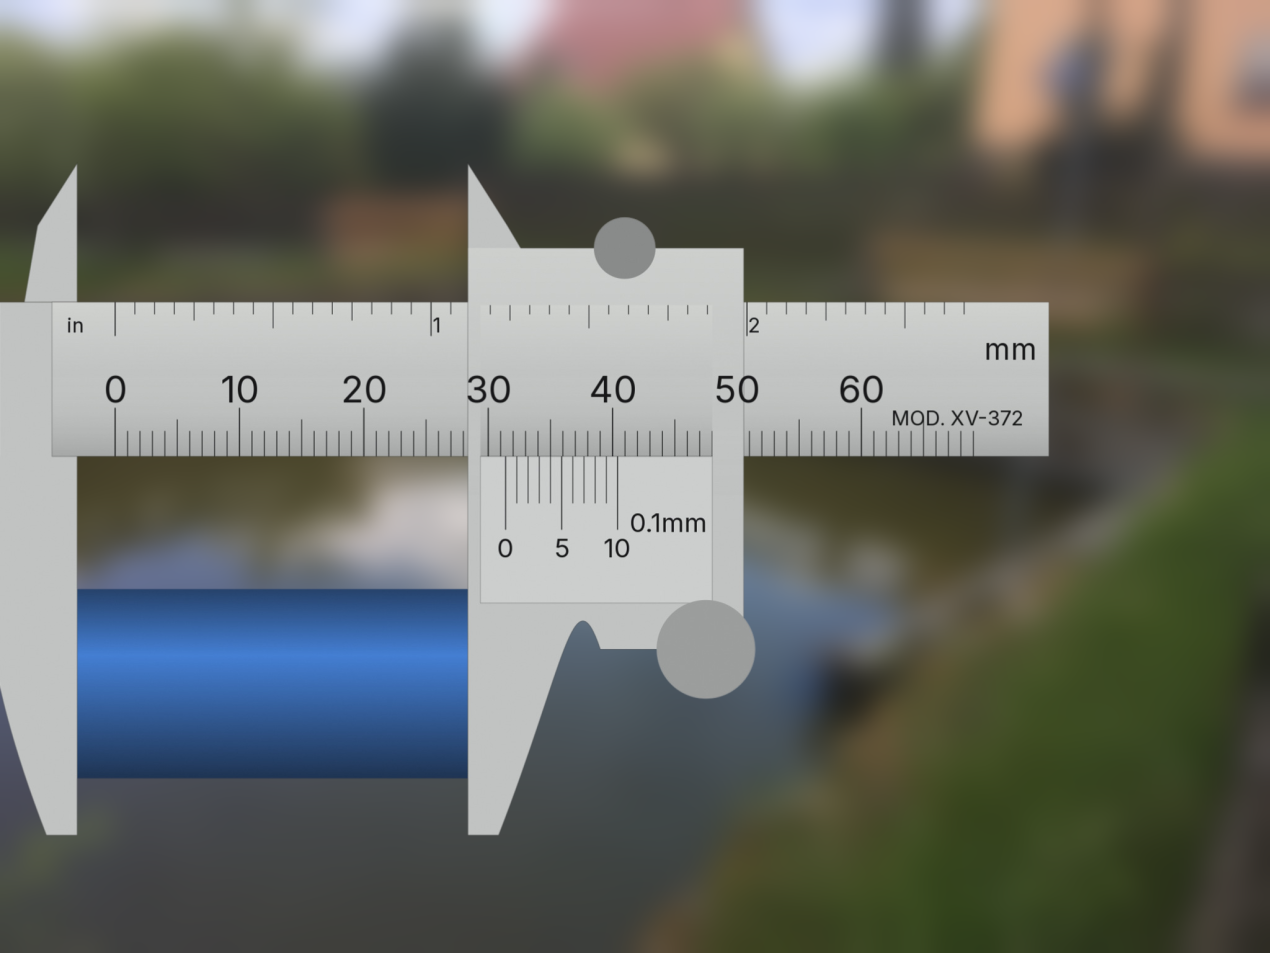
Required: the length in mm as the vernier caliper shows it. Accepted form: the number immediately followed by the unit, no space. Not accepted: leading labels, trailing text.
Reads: 31.4mm
